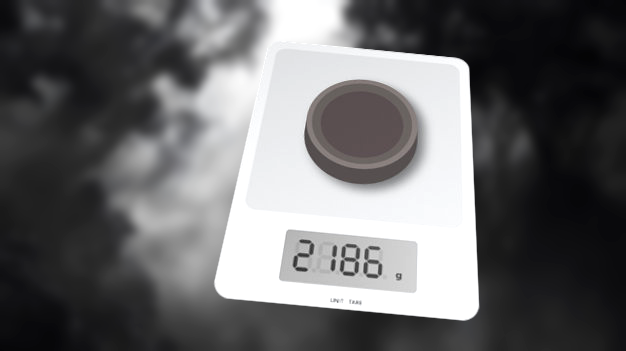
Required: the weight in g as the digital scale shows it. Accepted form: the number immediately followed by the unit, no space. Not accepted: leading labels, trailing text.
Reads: 2186g
